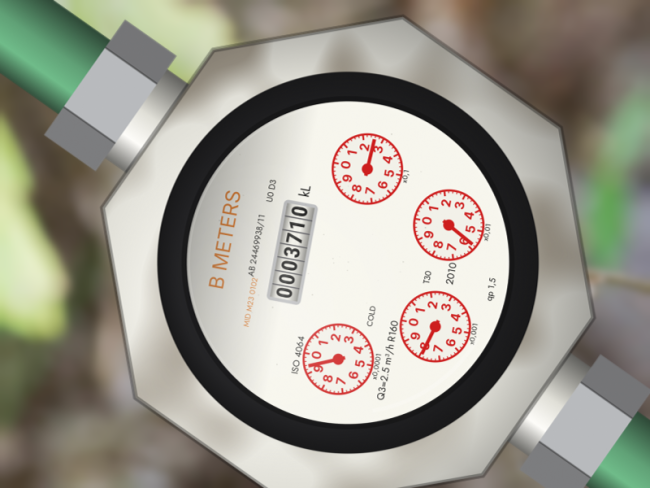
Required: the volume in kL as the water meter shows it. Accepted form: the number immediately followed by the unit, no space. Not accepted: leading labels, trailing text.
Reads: 3710.2579kL
